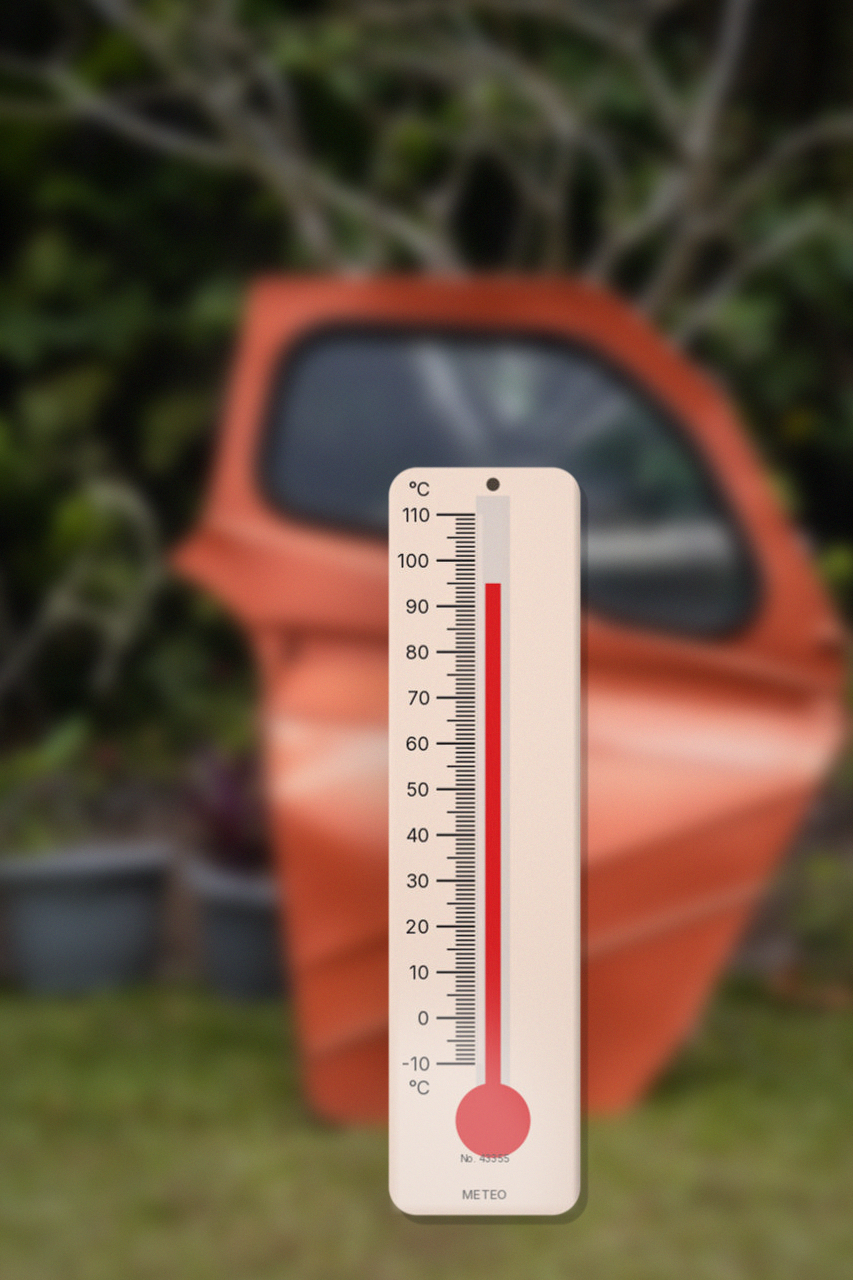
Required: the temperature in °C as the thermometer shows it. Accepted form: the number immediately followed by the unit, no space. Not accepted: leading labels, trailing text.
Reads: 95°C
